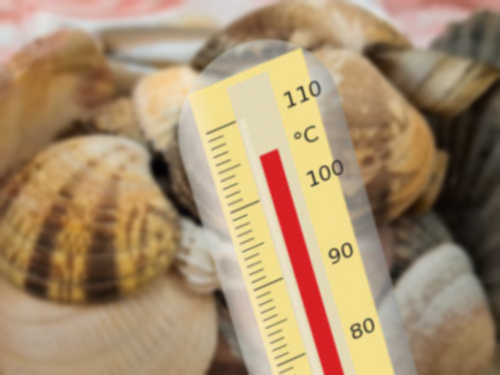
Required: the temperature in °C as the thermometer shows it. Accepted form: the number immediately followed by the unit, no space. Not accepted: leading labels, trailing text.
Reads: 105°C
